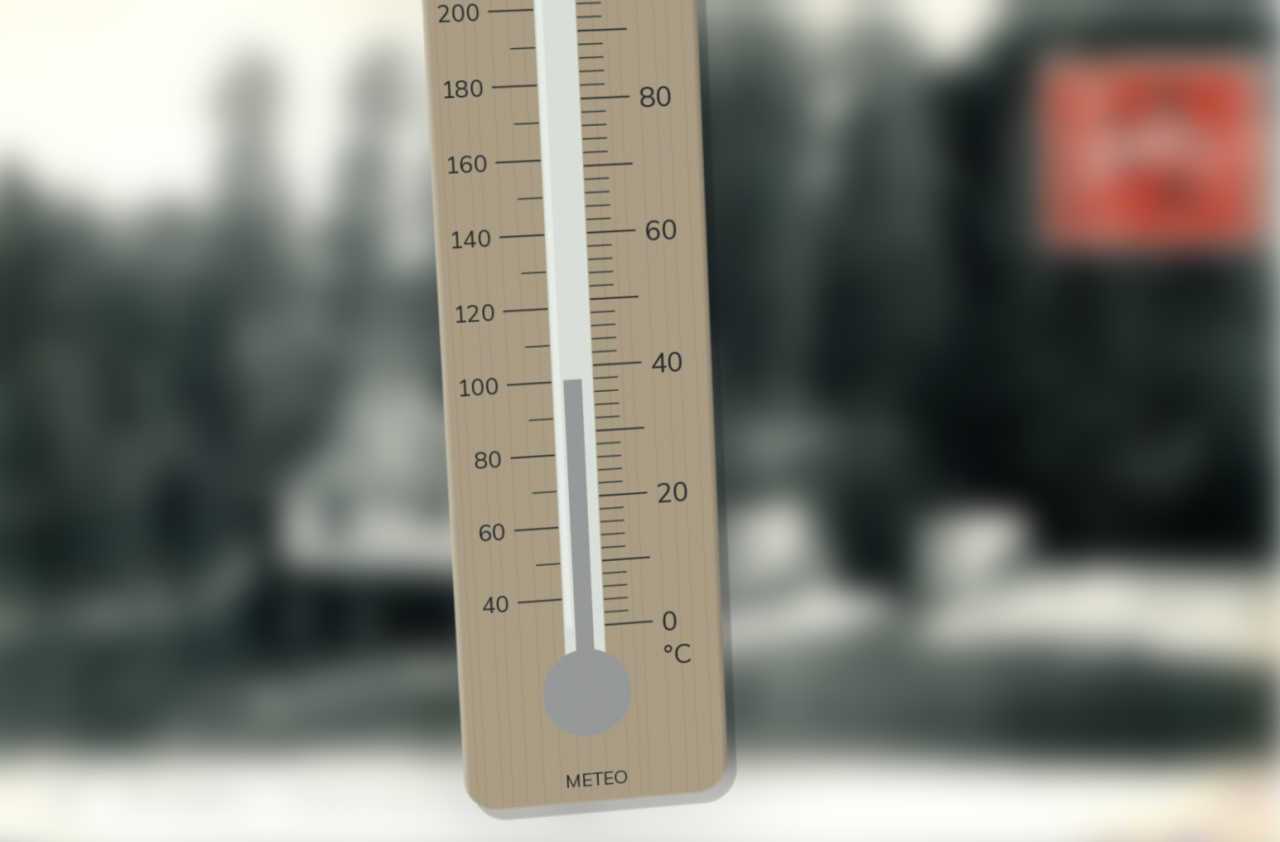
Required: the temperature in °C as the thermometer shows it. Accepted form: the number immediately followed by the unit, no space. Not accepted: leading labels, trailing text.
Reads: 38°C
